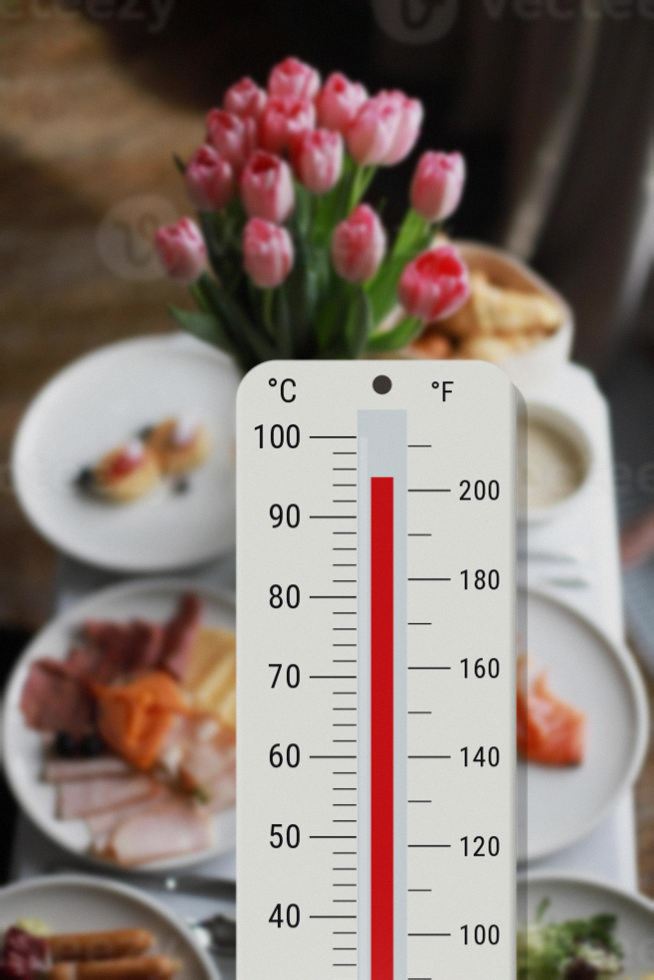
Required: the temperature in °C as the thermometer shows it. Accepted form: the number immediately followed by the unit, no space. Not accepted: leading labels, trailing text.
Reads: 95°C
